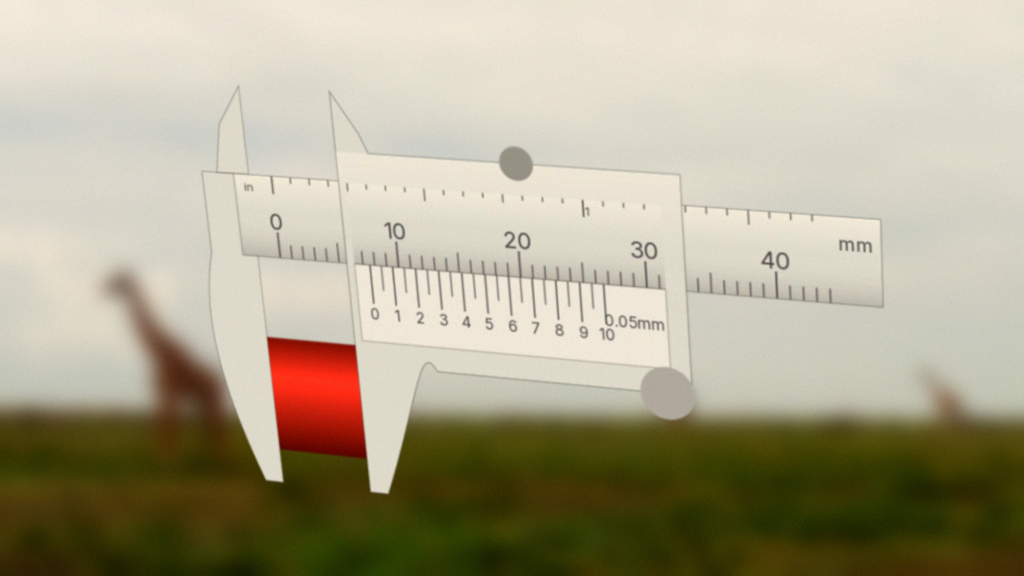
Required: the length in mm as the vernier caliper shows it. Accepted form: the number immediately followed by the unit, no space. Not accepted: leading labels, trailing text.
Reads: 7.6mm
